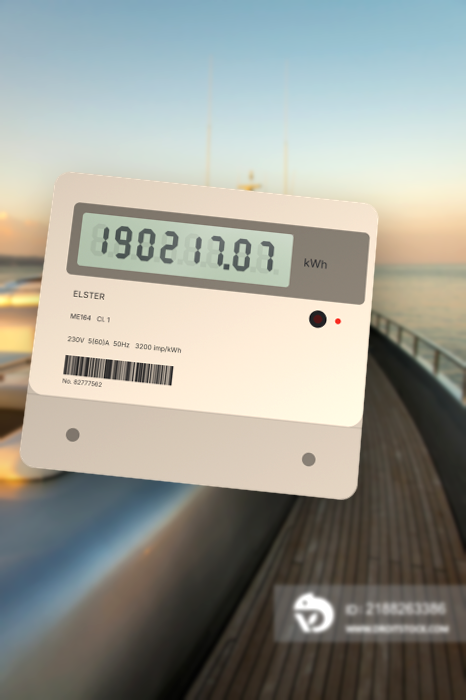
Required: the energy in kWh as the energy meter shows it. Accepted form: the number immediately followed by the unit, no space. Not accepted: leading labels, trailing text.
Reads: 190217.07kWh
